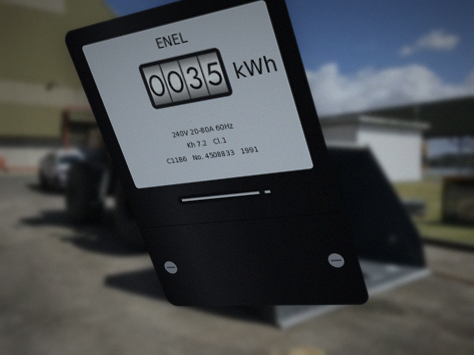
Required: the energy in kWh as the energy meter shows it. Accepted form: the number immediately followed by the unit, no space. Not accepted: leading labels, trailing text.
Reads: 35kWh
